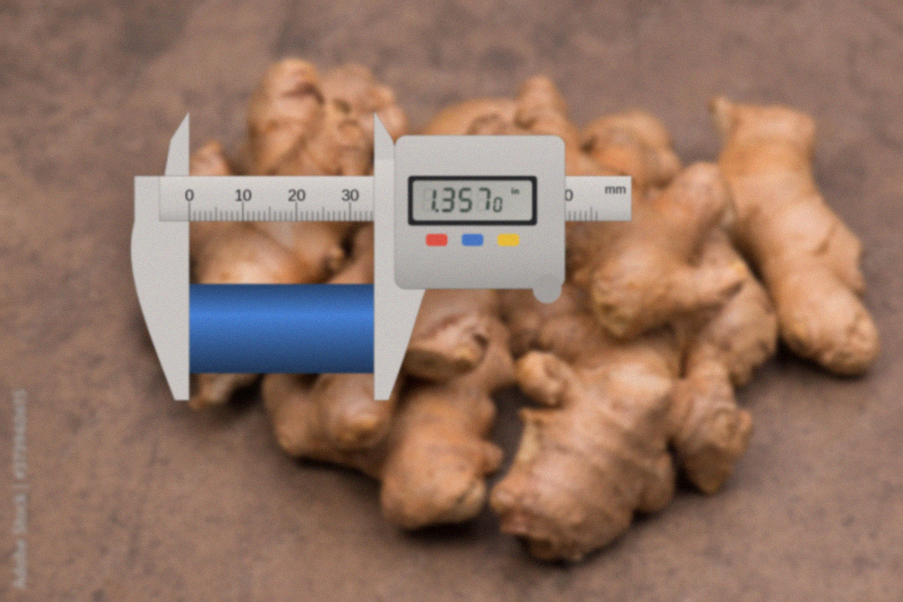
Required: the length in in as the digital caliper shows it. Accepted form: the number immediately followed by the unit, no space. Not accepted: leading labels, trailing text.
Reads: 1.3570in
